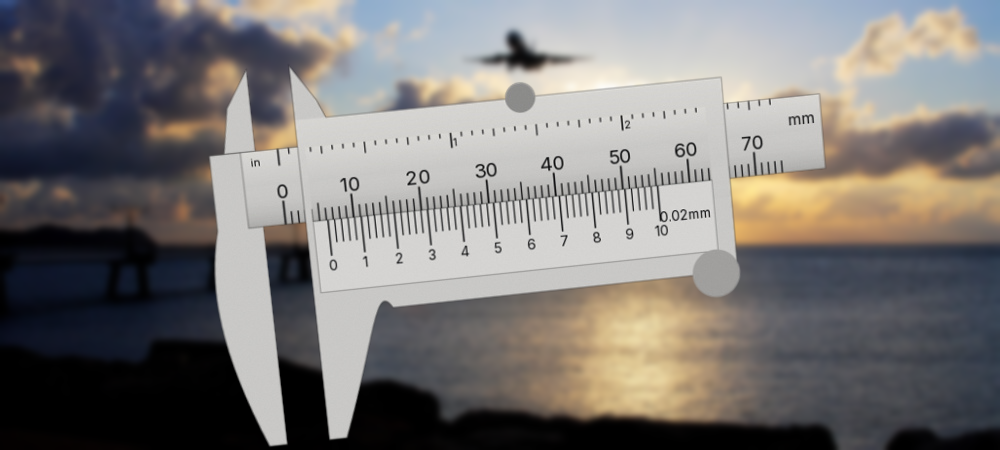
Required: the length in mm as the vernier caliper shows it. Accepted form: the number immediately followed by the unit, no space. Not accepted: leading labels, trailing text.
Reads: 6.2mm
